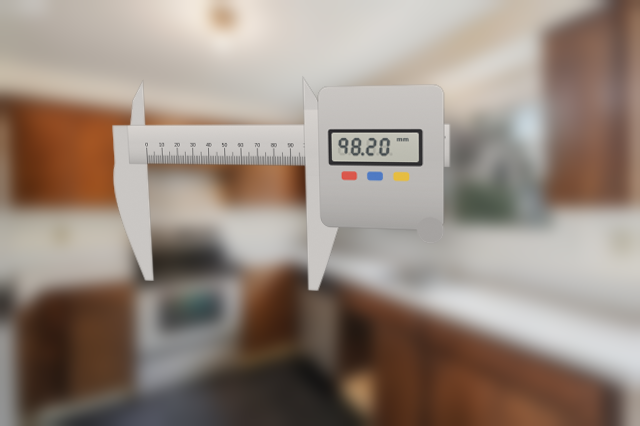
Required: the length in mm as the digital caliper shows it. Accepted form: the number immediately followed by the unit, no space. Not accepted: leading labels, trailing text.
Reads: 98.20mm
